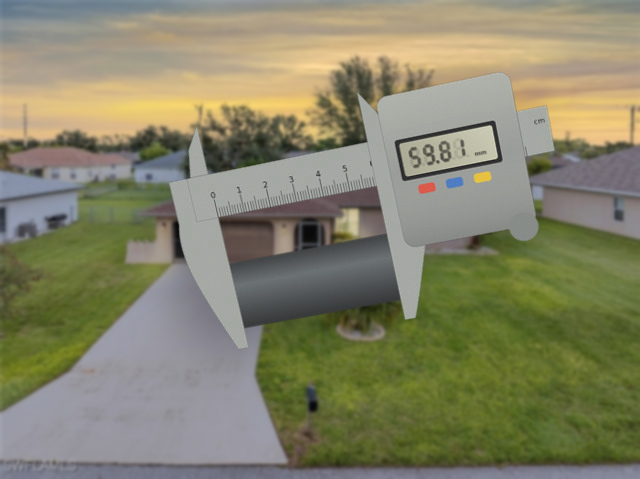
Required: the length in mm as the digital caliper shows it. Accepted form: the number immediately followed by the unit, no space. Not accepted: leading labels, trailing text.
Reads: 59.81mm
